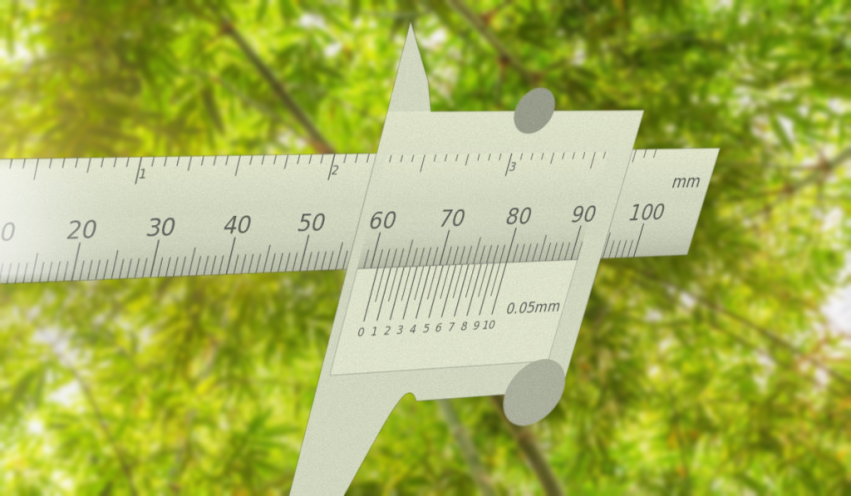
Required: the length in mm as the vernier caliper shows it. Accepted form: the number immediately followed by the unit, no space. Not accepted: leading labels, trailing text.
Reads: 61.0mm
